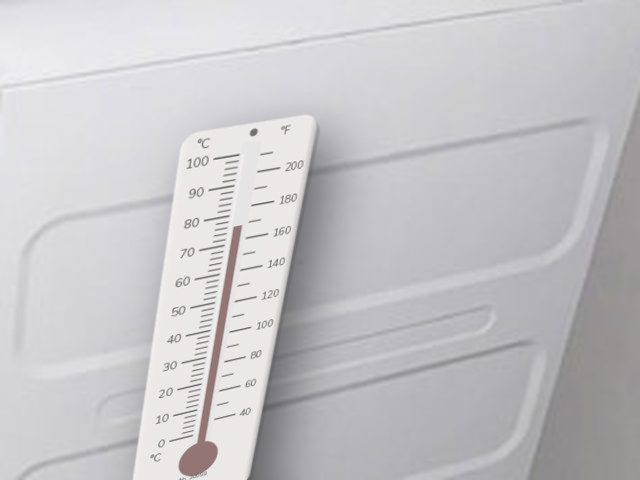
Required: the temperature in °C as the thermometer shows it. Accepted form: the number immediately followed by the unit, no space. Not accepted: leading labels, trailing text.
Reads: 76°C
